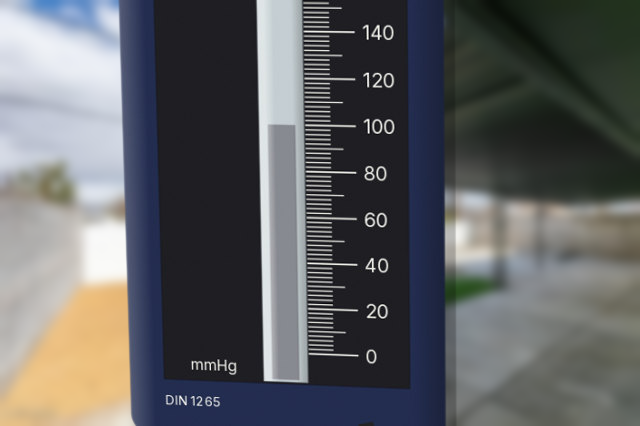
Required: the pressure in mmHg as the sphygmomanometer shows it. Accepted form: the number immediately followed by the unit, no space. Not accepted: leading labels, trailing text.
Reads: 100mmHg
